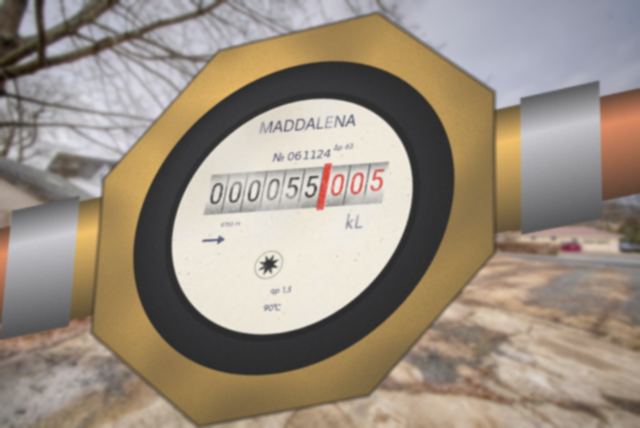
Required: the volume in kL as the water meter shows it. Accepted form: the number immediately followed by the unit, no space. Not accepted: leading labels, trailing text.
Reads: 55.005kL
